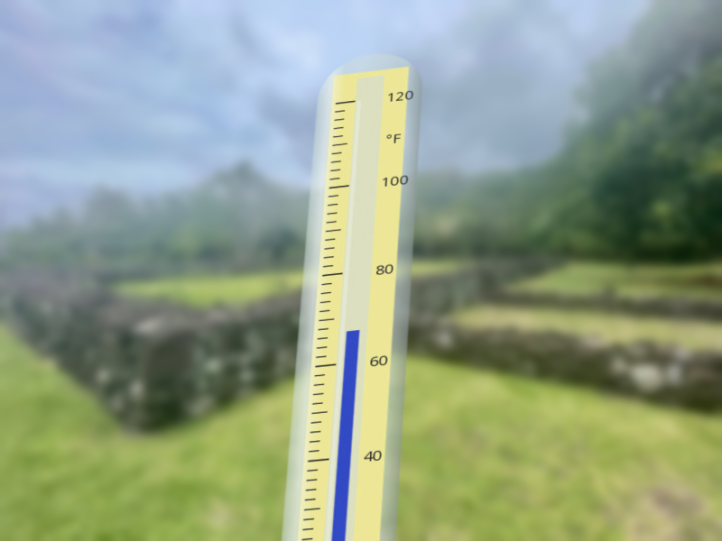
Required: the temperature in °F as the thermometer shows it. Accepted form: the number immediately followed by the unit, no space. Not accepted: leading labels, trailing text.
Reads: 67°F
